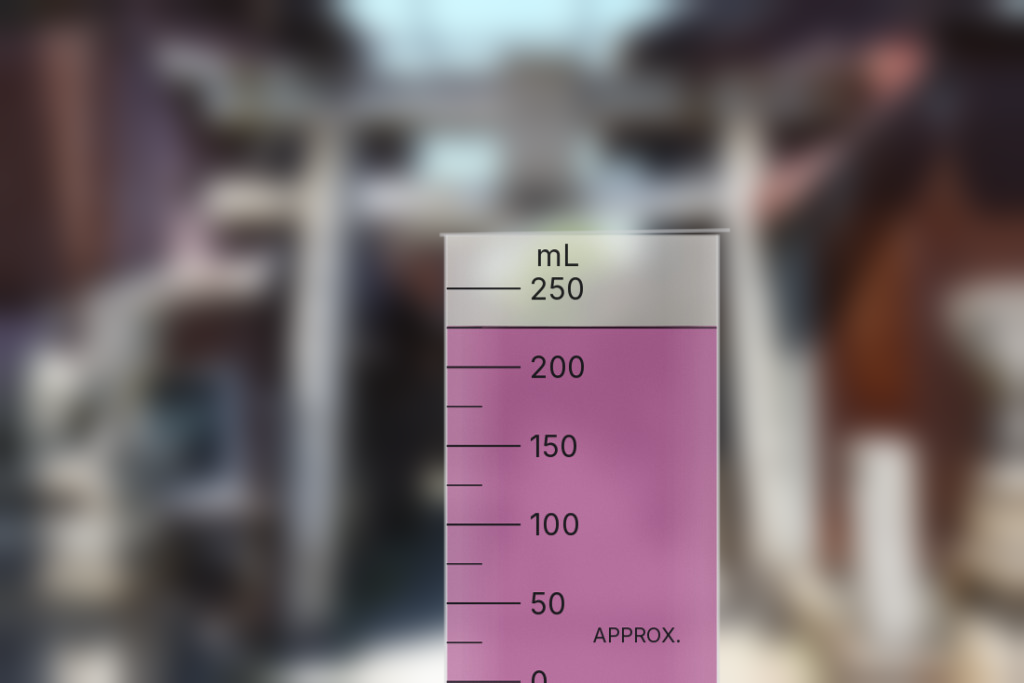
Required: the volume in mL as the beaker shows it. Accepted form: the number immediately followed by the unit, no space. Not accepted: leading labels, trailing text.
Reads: 225mL
